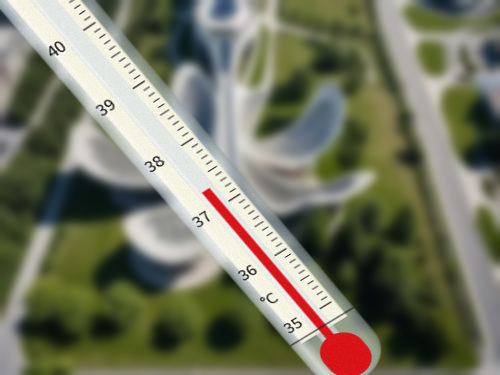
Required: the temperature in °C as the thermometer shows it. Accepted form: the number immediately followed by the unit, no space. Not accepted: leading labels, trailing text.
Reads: 37.3°C
